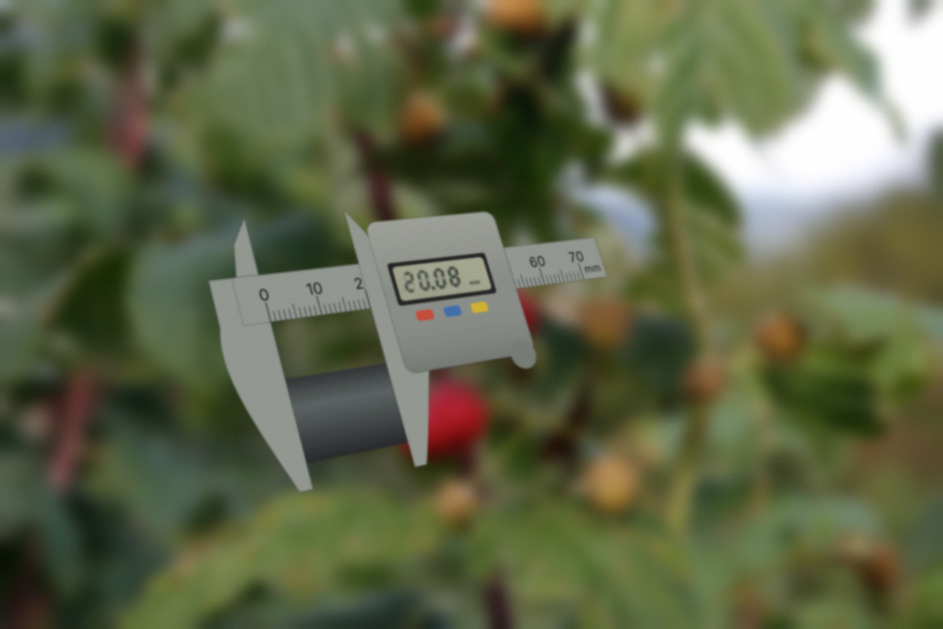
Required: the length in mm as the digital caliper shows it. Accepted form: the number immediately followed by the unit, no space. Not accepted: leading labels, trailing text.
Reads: 20.08mm
